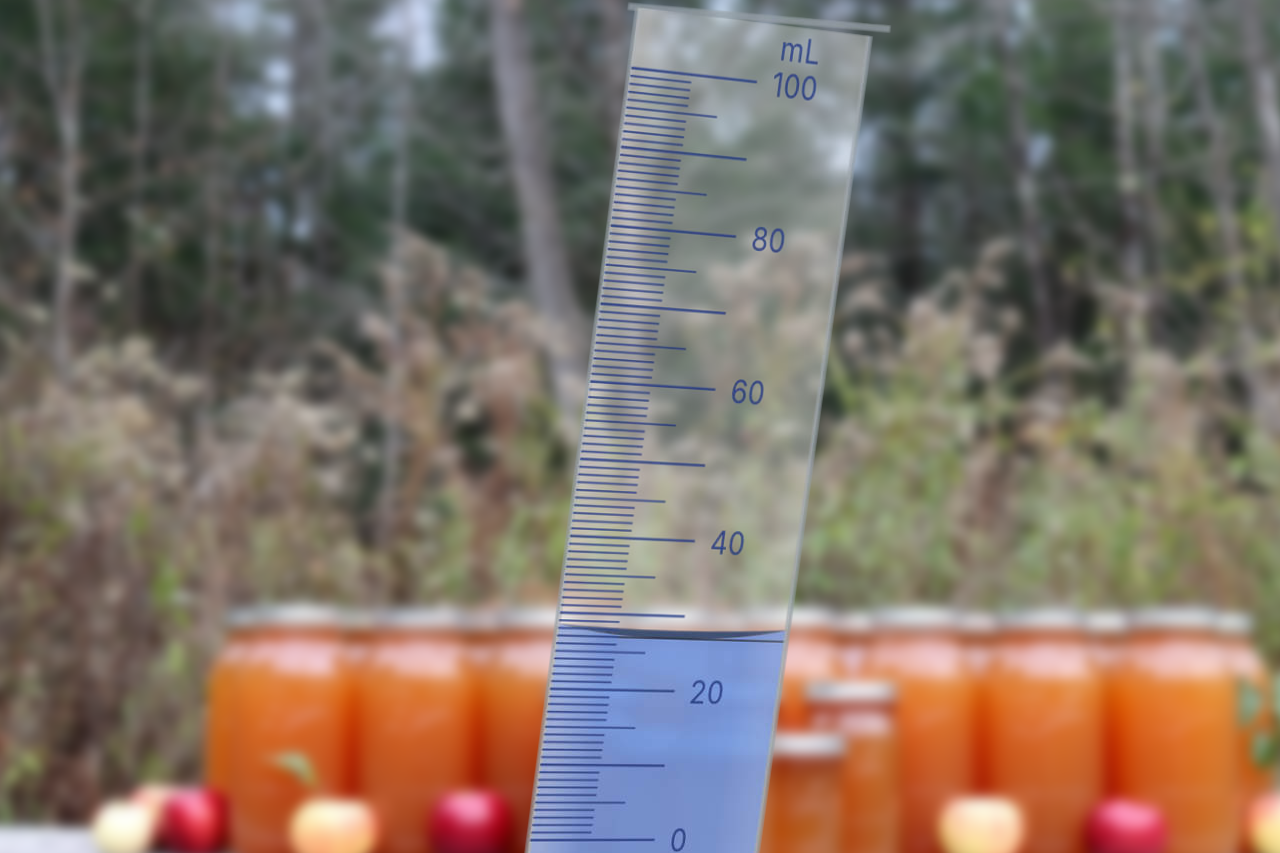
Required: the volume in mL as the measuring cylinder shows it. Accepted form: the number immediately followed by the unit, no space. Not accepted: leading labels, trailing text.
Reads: 27mL
